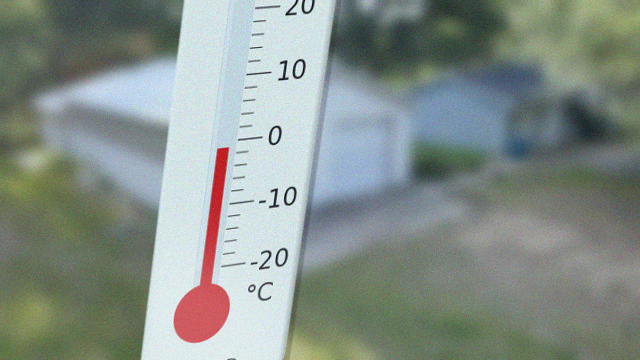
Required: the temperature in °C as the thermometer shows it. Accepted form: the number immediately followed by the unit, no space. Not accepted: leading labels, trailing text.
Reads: -1°C
